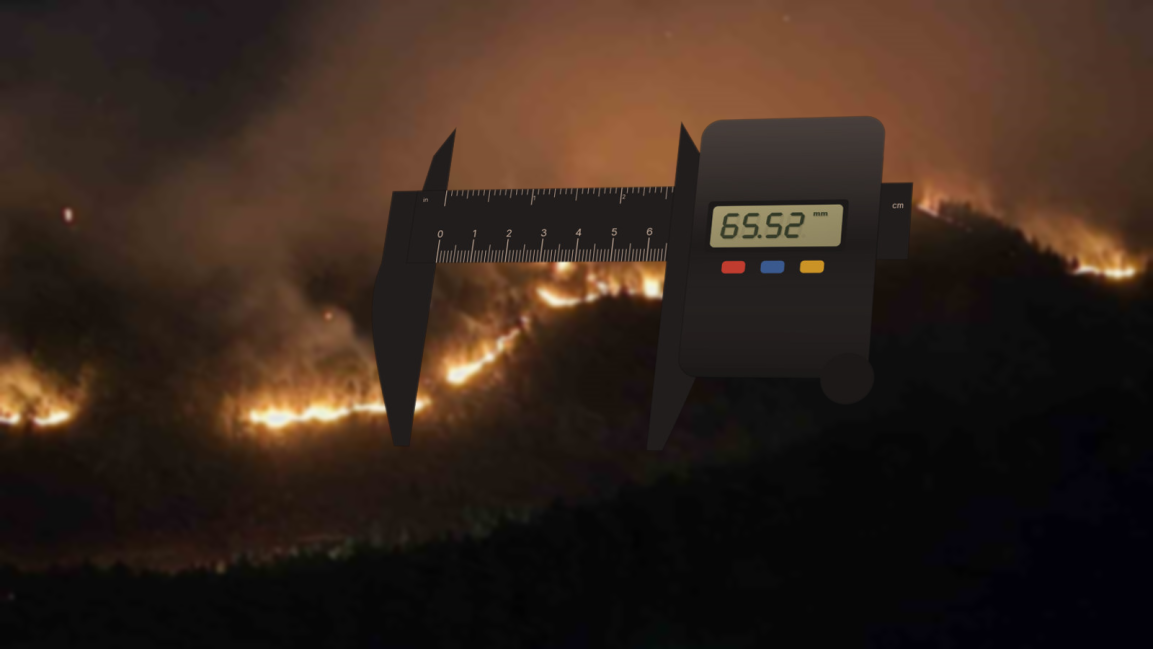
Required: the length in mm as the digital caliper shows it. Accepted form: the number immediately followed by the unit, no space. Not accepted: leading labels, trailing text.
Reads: 65.52mm
